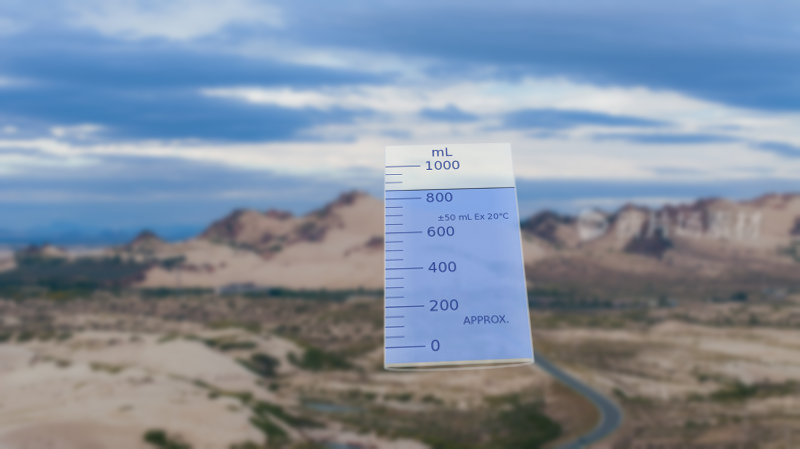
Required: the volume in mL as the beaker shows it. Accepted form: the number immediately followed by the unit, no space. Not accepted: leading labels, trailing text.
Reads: 850mL
